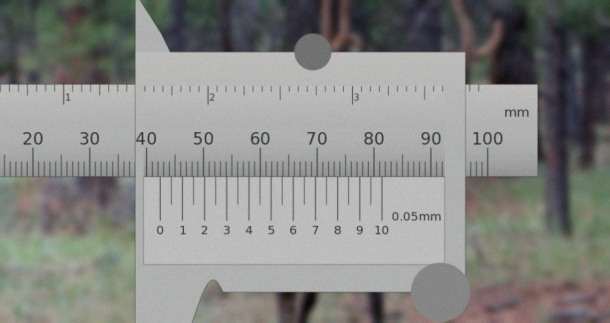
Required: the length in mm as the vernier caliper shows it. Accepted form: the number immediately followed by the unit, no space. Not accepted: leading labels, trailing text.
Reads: 42.4mm
